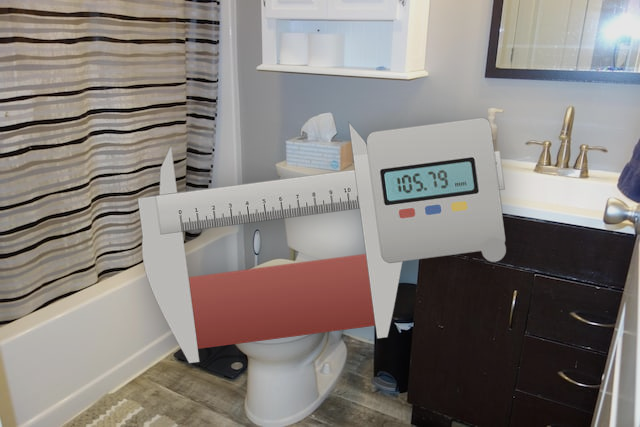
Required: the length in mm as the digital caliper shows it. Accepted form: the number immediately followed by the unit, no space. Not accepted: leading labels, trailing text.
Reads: 105.79mm
